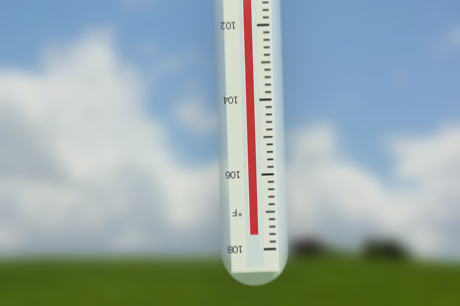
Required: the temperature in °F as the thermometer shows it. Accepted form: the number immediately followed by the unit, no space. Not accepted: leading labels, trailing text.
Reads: 107.6°F
